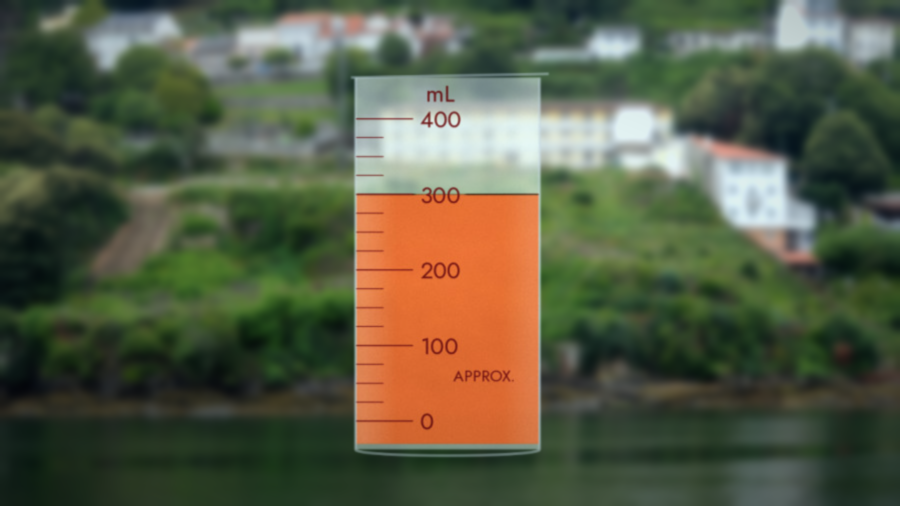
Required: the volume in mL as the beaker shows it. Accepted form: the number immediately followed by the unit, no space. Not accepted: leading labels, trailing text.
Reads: 300mL
